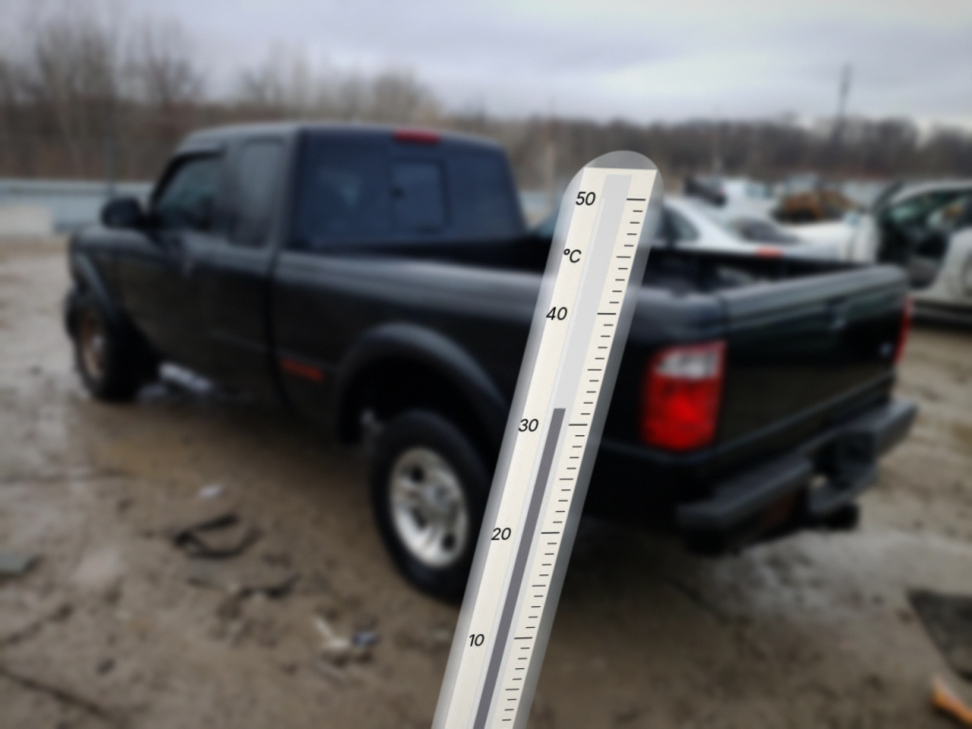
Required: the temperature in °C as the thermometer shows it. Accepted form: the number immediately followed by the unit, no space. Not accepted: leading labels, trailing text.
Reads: 31.5°C
